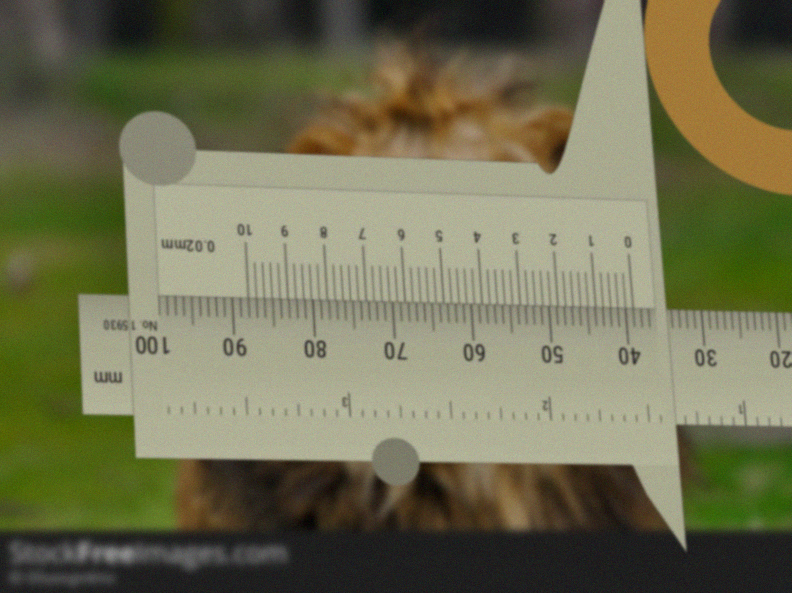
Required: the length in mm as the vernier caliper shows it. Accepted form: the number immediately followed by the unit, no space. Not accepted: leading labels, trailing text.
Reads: 39.0mm
